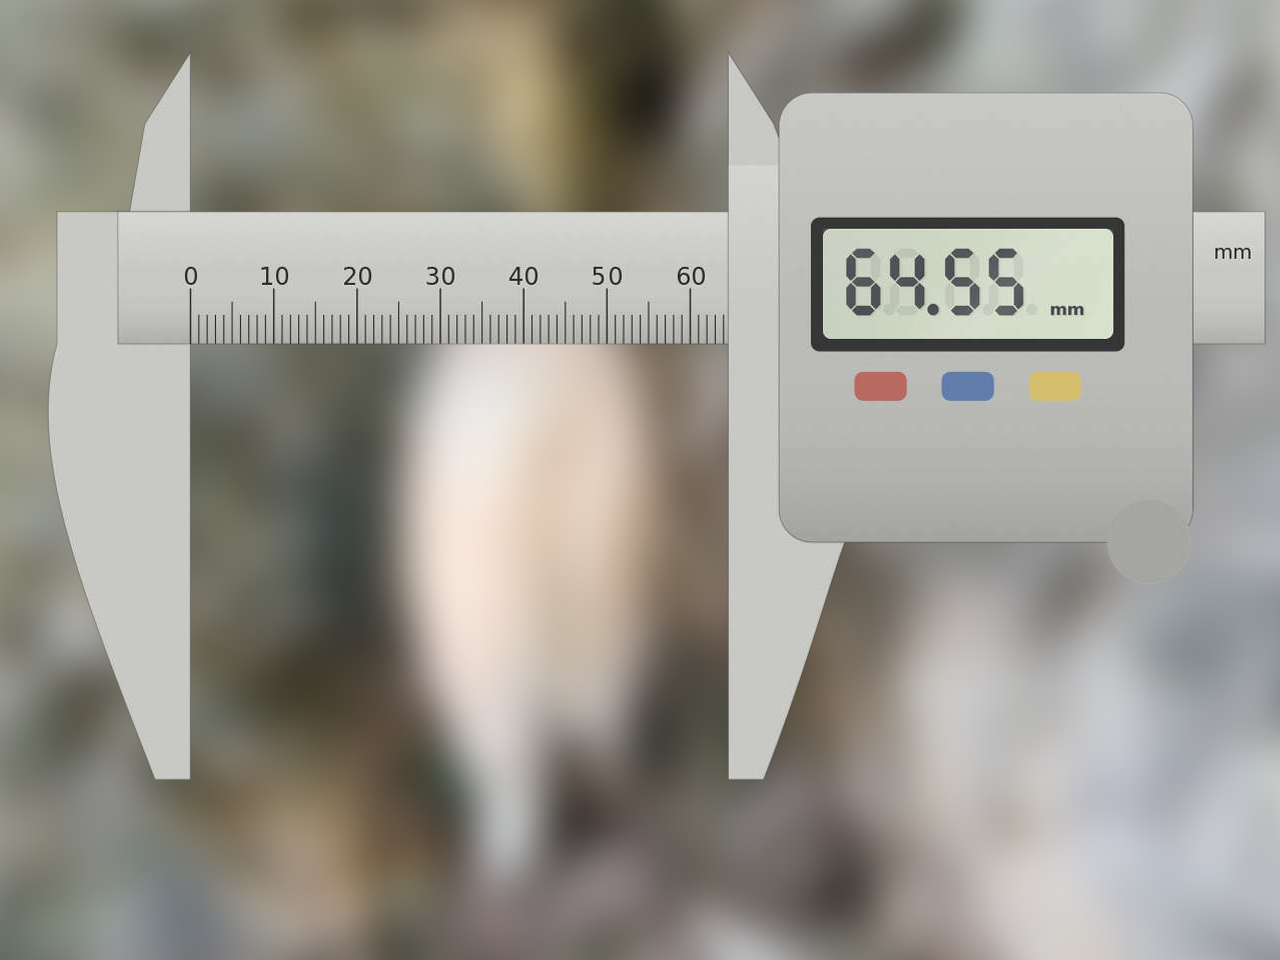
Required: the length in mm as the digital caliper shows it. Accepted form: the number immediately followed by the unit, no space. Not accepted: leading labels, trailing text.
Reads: 64.55mm
